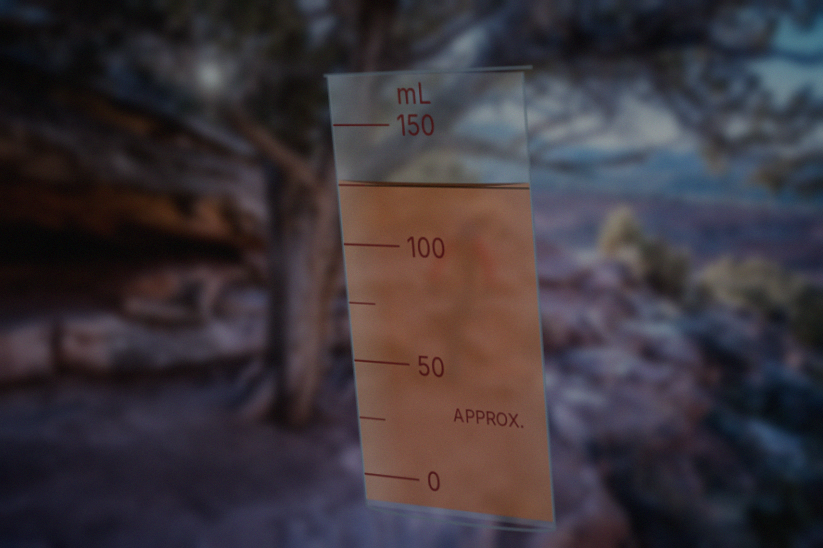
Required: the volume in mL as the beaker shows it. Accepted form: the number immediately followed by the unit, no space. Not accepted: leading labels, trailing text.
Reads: 125mL
